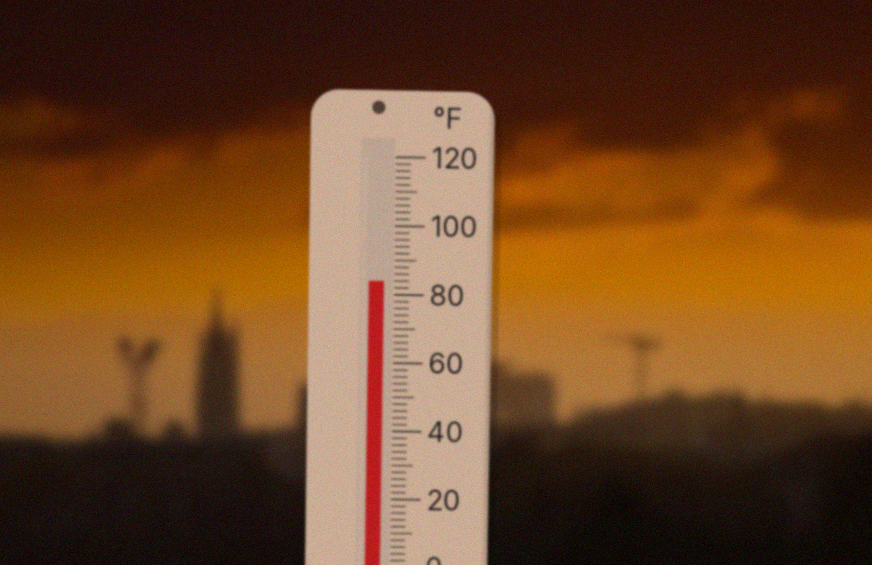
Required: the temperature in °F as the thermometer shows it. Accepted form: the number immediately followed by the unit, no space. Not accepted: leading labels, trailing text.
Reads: 84°F
